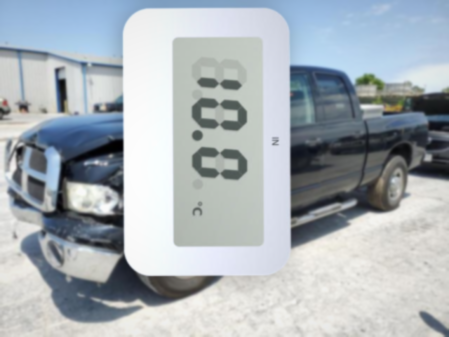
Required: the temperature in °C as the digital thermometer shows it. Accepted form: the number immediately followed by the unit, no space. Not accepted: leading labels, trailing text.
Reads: 10.0°C
